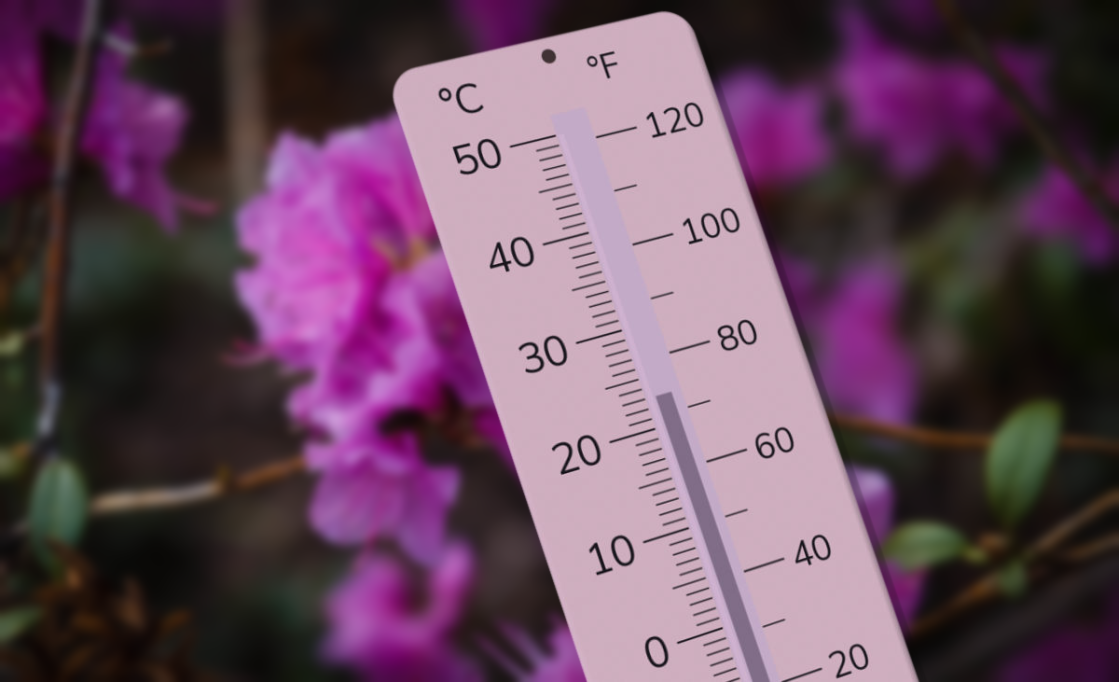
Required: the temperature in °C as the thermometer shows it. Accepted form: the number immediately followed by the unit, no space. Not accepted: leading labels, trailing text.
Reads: 23°C
